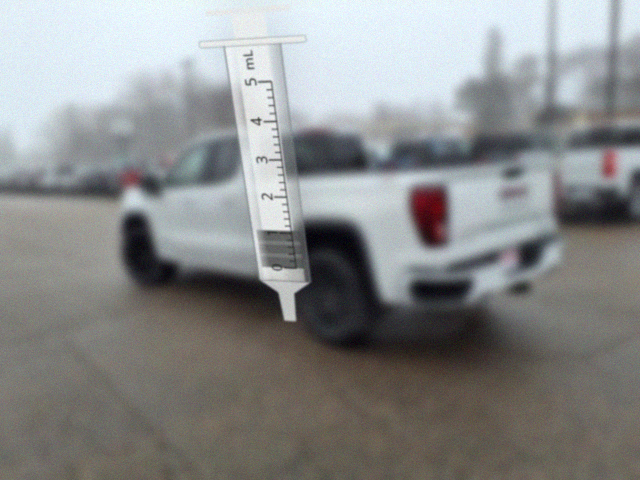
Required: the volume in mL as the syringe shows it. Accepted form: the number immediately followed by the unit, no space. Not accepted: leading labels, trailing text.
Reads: 0mL
